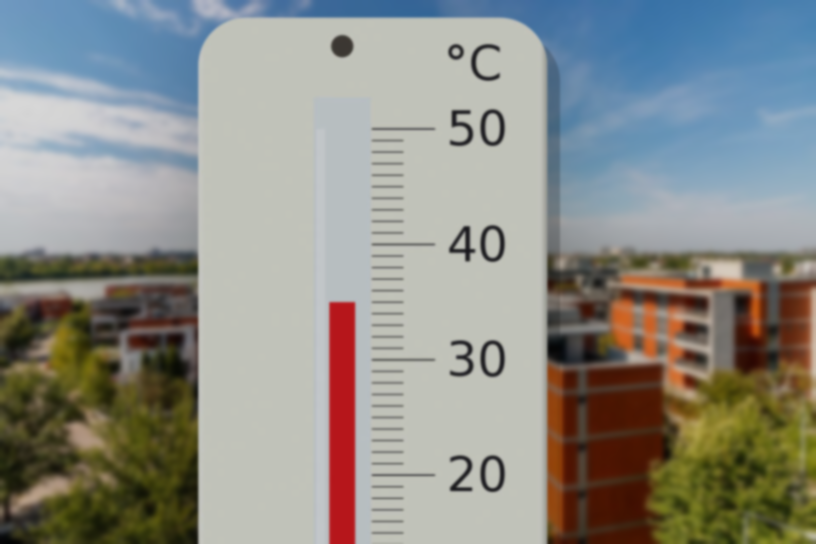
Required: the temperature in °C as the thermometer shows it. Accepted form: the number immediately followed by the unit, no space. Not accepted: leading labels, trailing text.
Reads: 35°C
